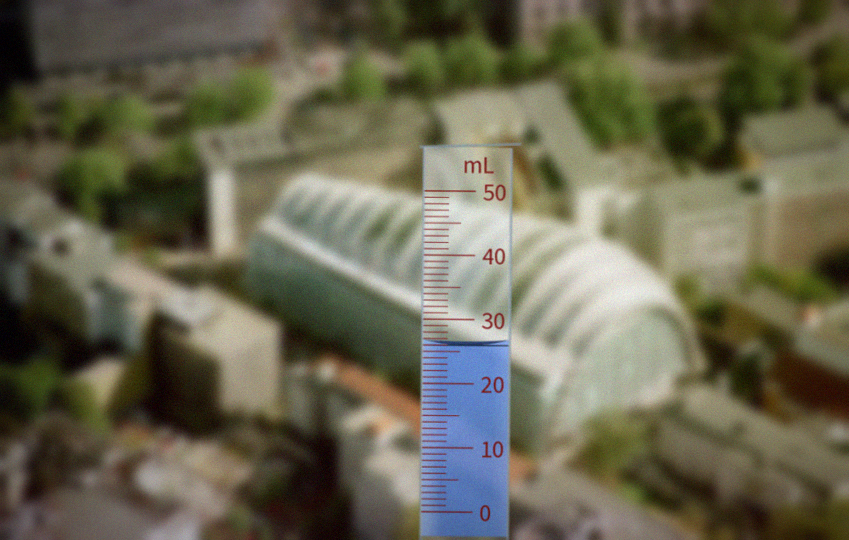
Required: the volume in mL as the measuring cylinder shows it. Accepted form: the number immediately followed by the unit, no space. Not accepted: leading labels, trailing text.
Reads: 26mL
